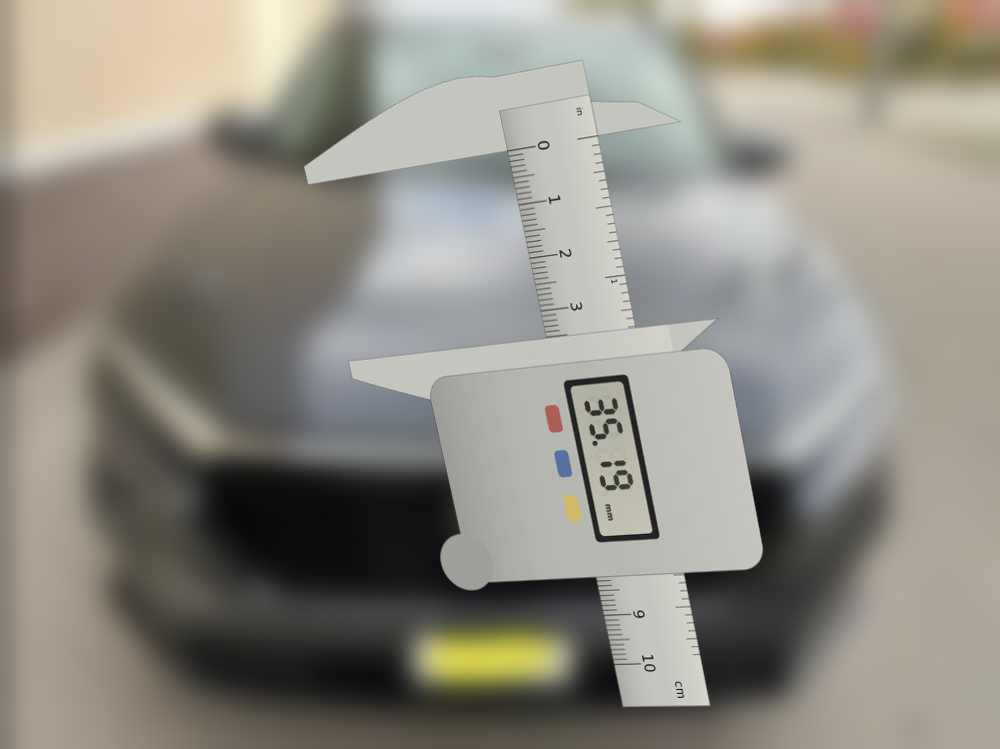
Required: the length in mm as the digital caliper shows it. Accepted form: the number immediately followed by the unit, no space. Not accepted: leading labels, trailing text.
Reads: 35.19mm
